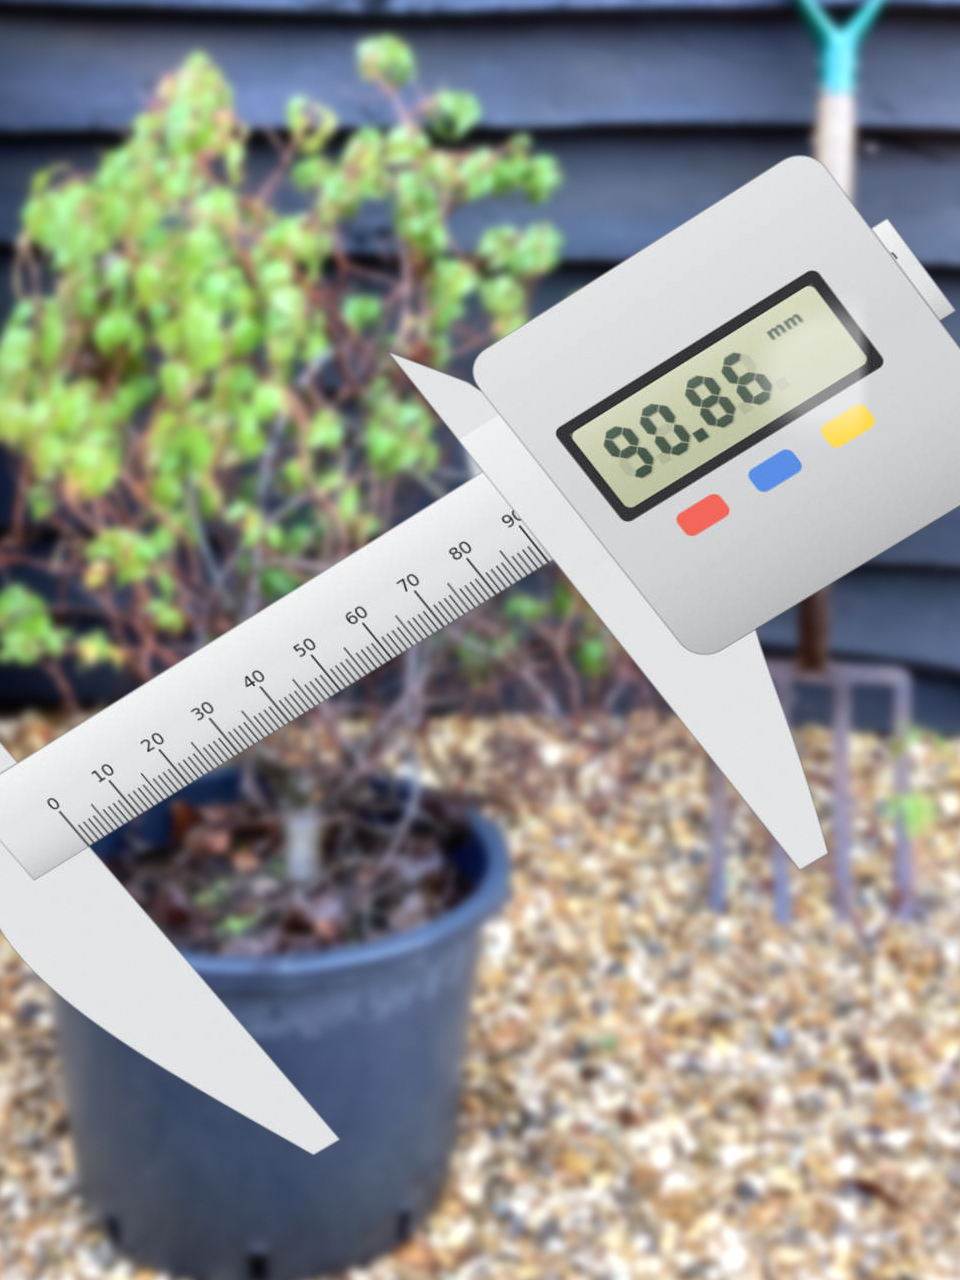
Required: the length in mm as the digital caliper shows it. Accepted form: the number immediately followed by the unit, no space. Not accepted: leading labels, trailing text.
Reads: 90.86mm
